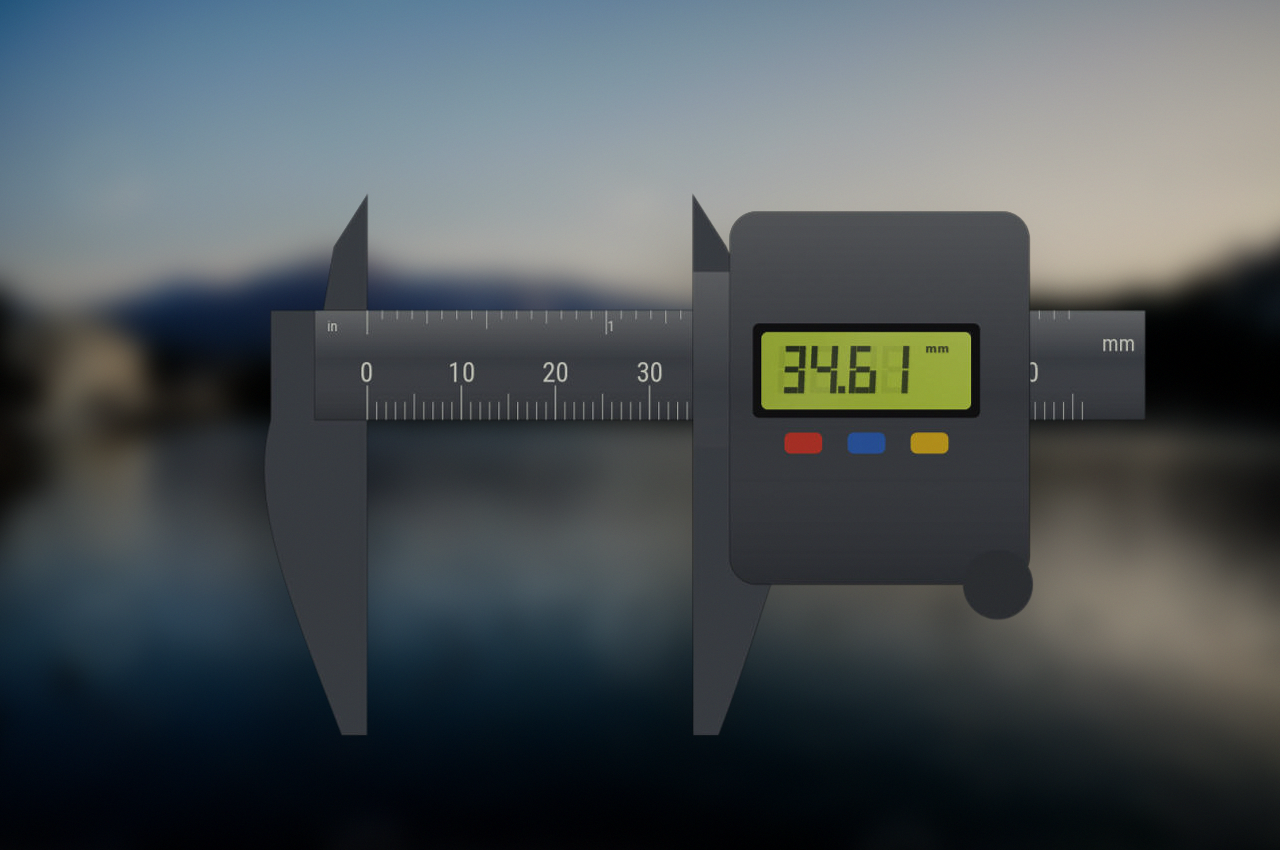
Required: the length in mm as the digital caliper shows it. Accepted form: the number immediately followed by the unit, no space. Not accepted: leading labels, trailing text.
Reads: 34.61mm
